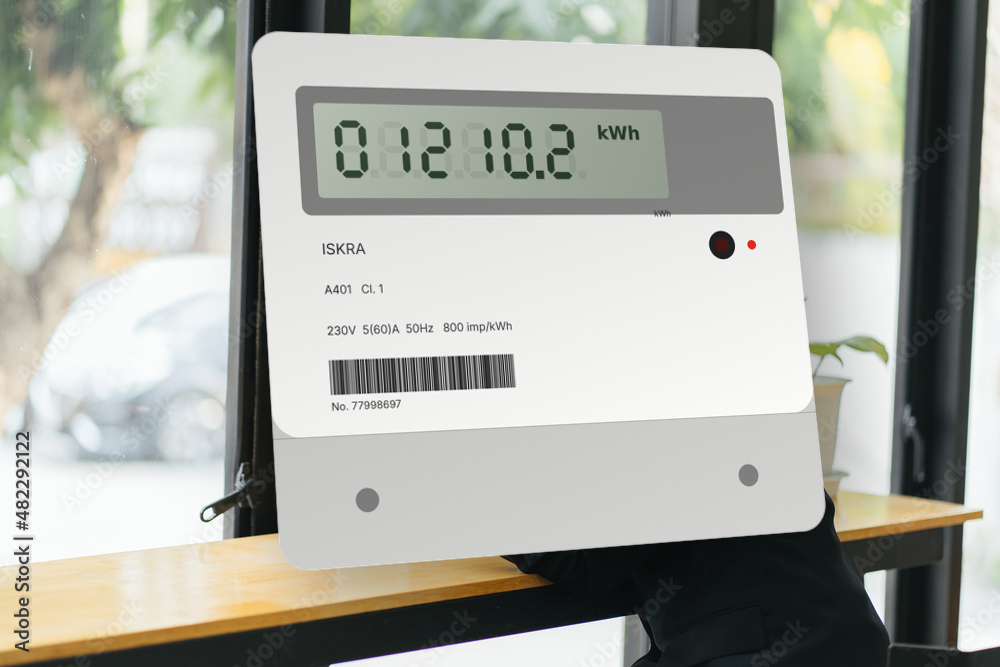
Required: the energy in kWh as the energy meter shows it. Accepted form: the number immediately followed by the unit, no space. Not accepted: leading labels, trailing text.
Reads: 1210.2kWh
